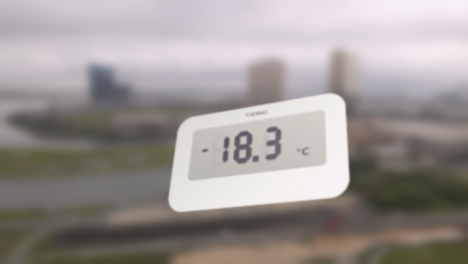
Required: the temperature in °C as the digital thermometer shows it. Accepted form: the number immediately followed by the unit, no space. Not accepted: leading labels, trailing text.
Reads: -18.3°C
